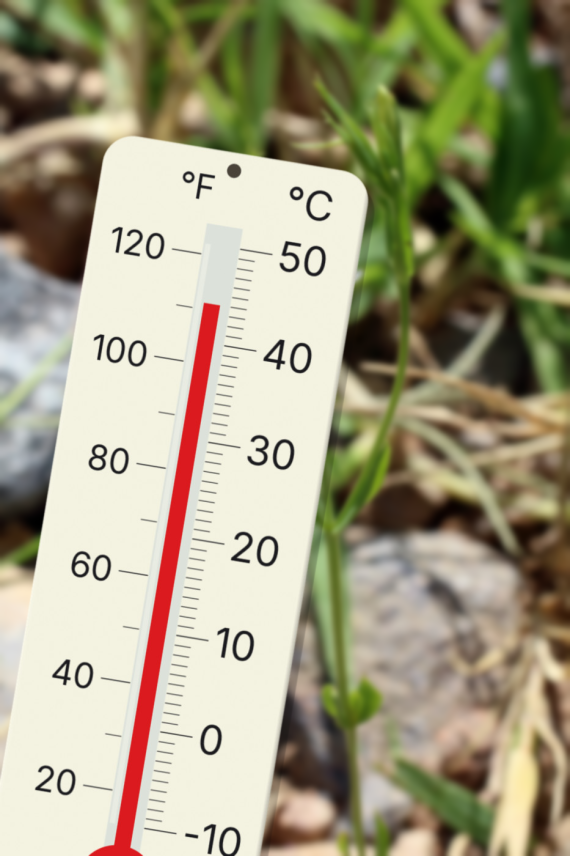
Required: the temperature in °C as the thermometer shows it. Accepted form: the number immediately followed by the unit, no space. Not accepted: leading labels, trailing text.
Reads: 44°C
